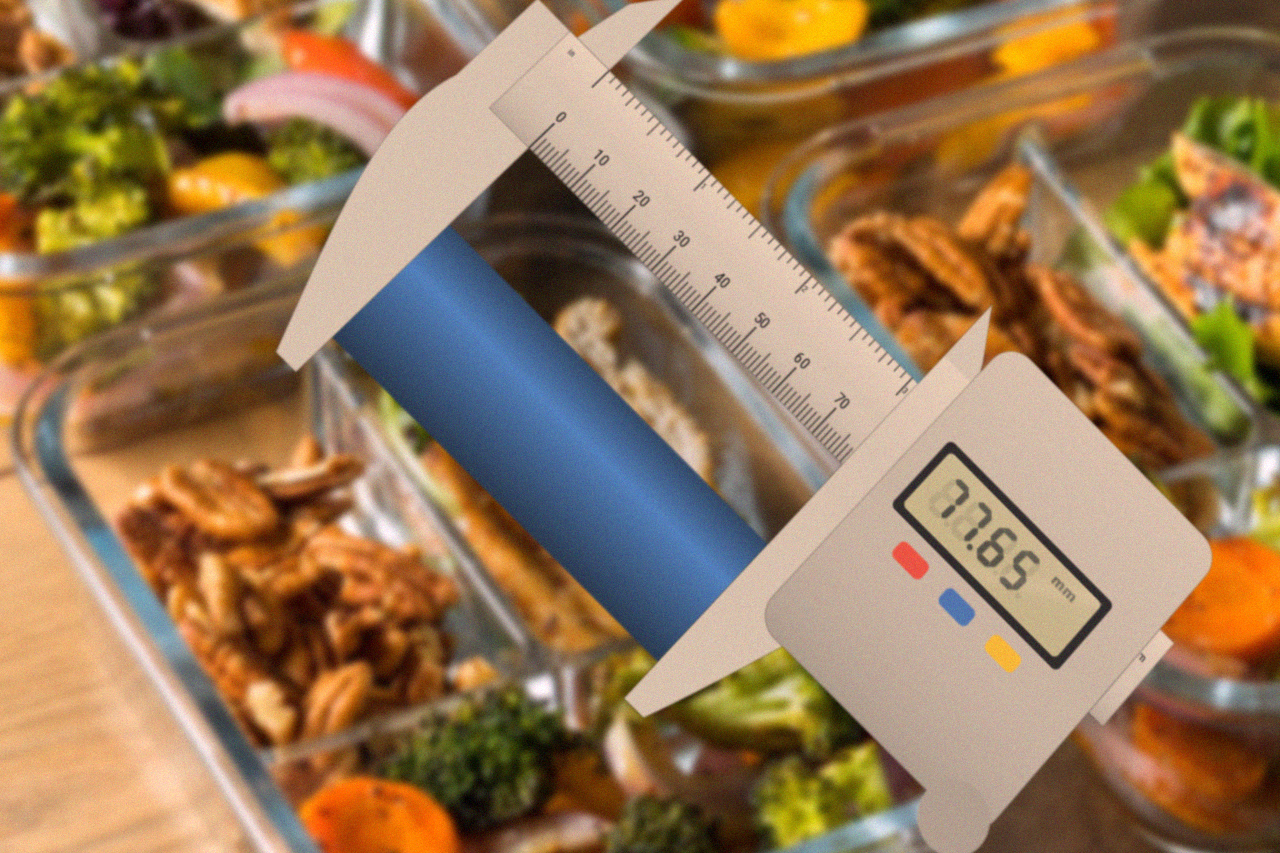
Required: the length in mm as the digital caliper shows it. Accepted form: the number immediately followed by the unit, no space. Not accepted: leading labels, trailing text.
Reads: 77.65mm
